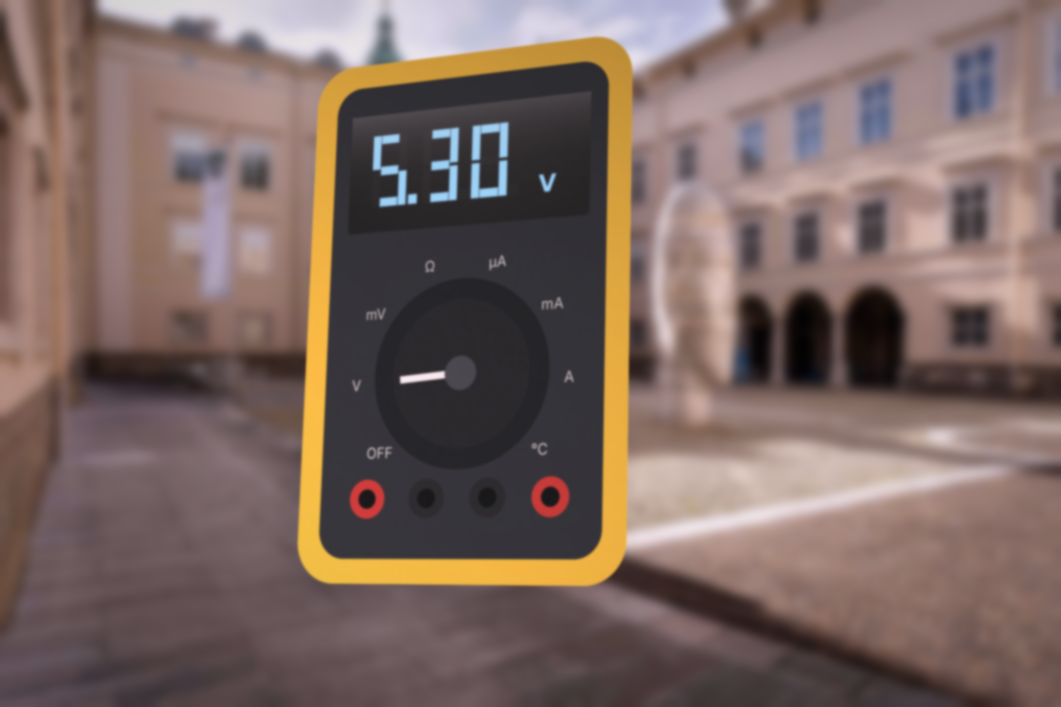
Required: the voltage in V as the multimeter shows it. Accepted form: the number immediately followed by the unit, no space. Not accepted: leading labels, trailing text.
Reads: 5.30V
